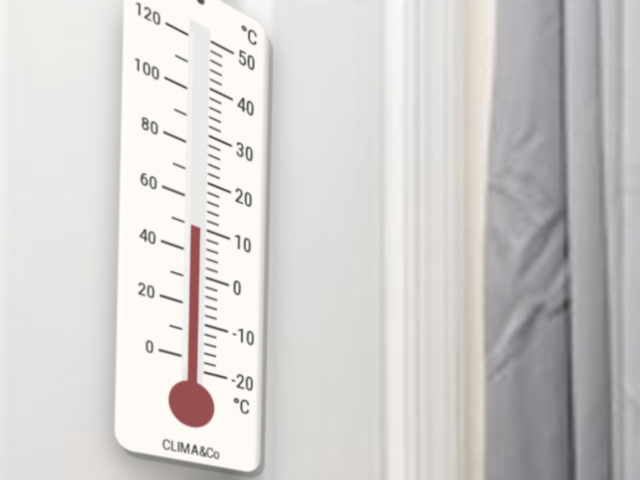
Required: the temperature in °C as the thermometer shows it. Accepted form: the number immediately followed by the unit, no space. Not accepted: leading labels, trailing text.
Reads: 10°C
